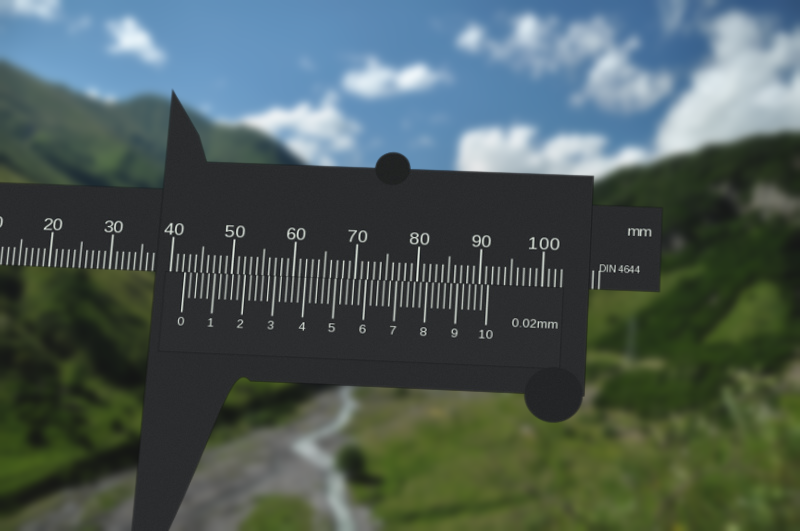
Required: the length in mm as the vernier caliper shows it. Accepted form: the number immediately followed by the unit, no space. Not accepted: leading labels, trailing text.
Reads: 42.4mm
